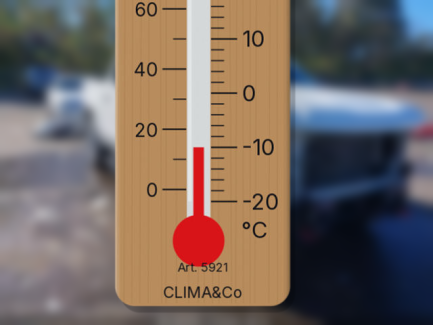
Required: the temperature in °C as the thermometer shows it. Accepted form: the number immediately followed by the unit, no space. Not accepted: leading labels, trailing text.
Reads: -10°C
